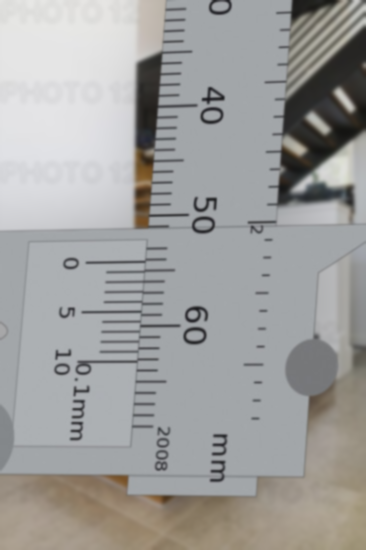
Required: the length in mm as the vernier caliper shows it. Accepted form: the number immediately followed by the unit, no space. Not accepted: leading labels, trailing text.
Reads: 54.2mm
